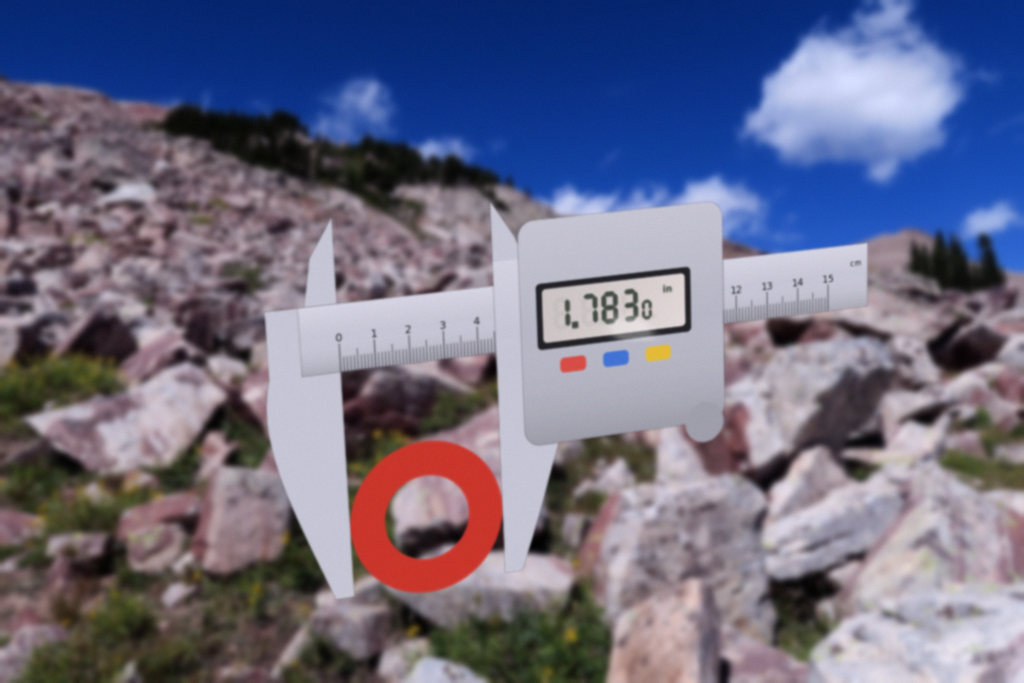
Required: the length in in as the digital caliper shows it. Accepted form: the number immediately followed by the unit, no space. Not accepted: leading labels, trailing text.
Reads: 1.7830in
